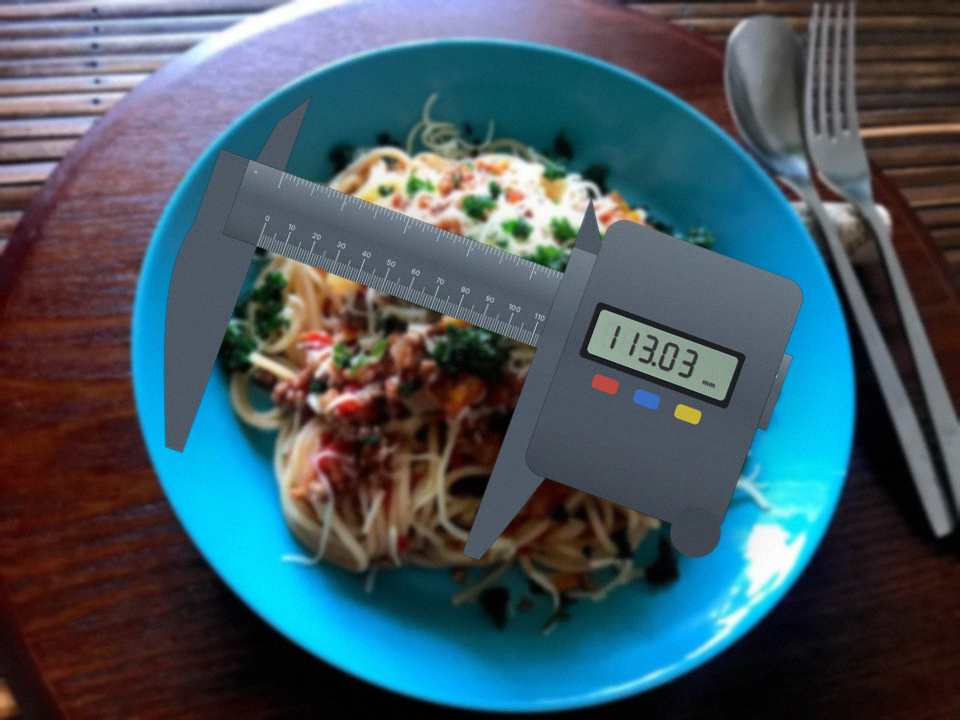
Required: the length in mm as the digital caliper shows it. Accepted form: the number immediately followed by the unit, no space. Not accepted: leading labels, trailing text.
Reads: 113.03mm
